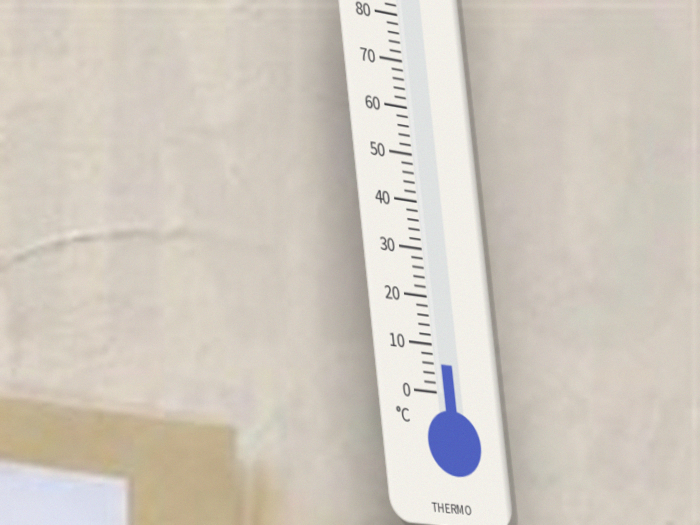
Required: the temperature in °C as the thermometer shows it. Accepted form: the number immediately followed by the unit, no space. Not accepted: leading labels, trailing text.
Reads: 6°C
